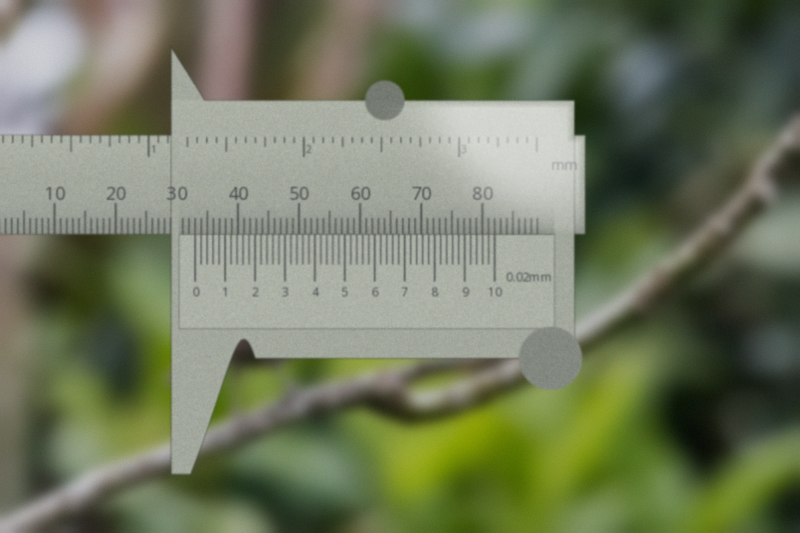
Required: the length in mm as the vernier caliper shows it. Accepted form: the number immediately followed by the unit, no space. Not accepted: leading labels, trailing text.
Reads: 33.0mm
